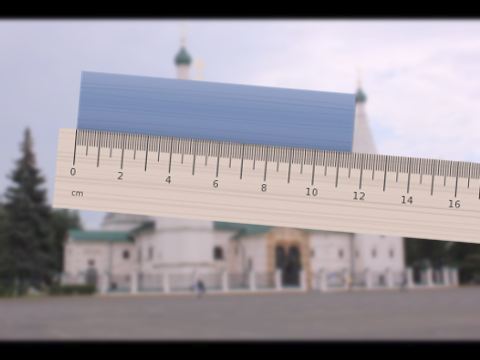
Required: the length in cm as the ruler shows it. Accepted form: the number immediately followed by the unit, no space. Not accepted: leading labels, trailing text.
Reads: 11.5cm
